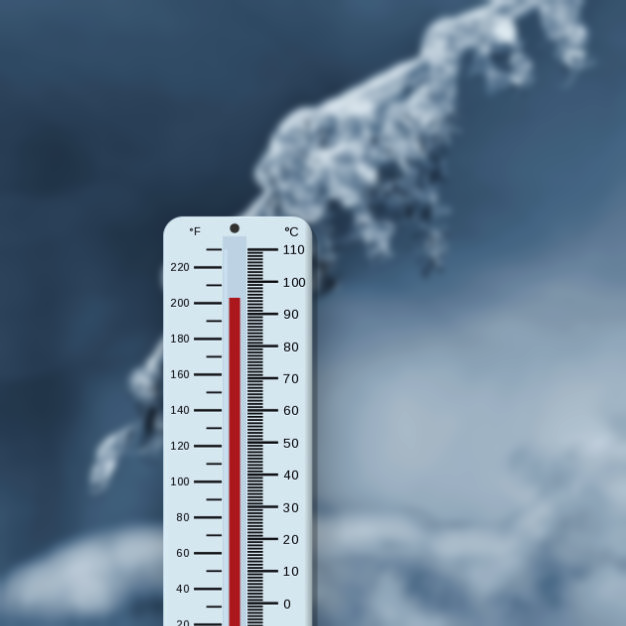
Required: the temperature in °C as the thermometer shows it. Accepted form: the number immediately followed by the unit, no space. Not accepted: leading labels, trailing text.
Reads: 95°C
